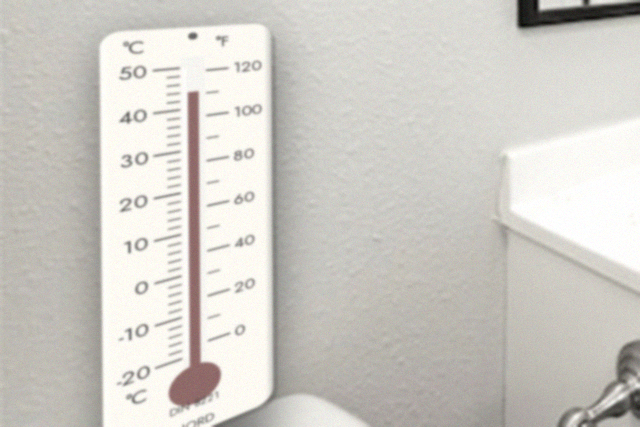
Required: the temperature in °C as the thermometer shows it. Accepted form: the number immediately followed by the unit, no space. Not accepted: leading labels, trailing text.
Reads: 44°C
